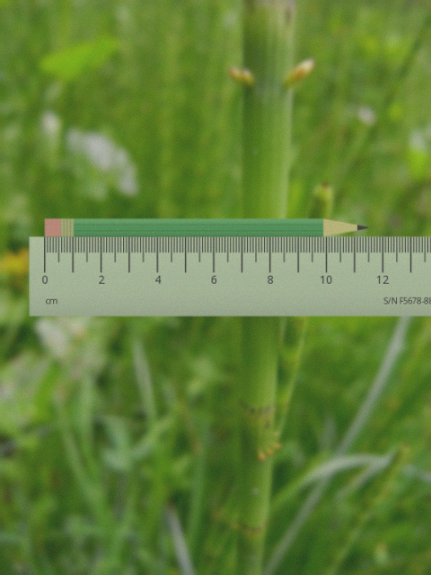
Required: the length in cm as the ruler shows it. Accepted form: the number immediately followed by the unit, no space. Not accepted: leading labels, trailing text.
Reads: 11.5cm
